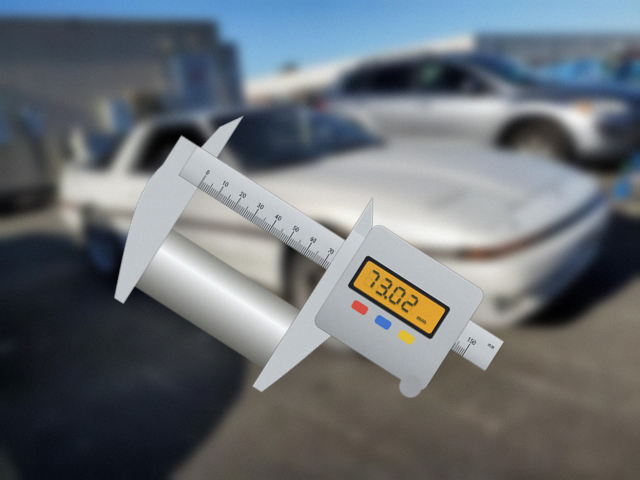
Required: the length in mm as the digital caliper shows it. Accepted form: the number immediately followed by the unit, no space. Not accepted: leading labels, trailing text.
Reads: 73.02mm
